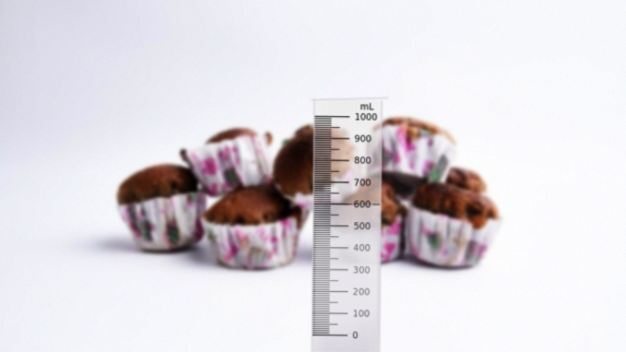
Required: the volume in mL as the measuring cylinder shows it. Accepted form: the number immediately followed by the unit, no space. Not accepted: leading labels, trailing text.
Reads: 600mL
